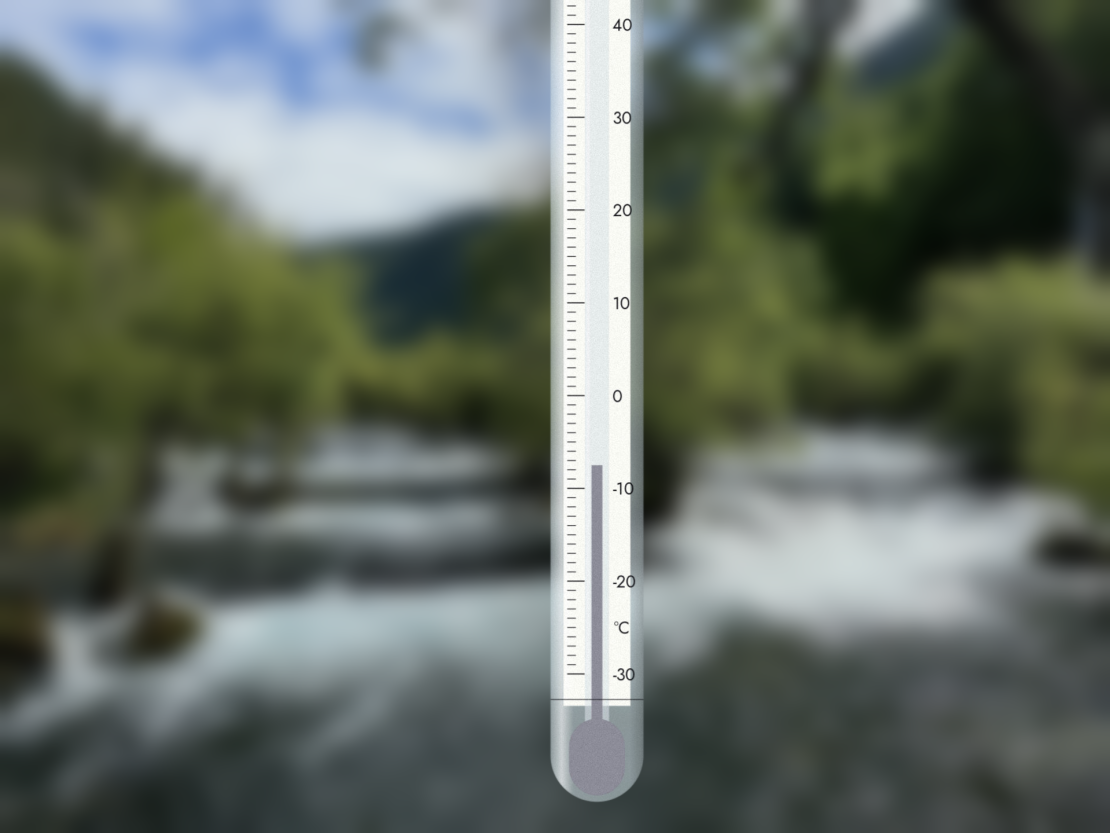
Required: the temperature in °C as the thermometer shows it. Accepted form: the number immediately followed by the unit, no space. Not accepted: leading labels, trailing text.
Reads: -7.5°C
